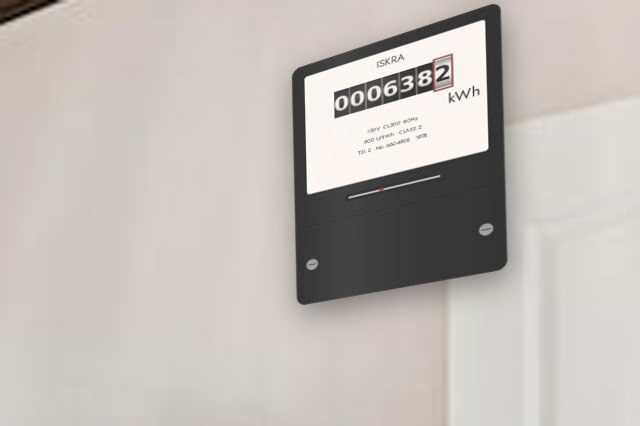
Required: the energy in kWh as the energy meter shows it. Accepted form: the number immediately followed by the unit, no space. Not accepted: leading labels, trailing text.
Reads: 638.2kWh
